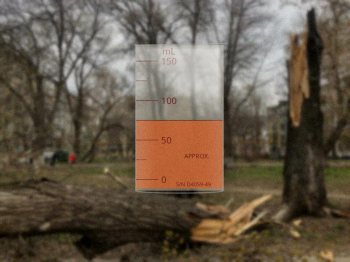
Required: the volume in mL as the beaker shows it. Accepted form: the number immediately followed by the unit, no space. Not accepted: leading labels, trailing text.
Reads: 75mL
